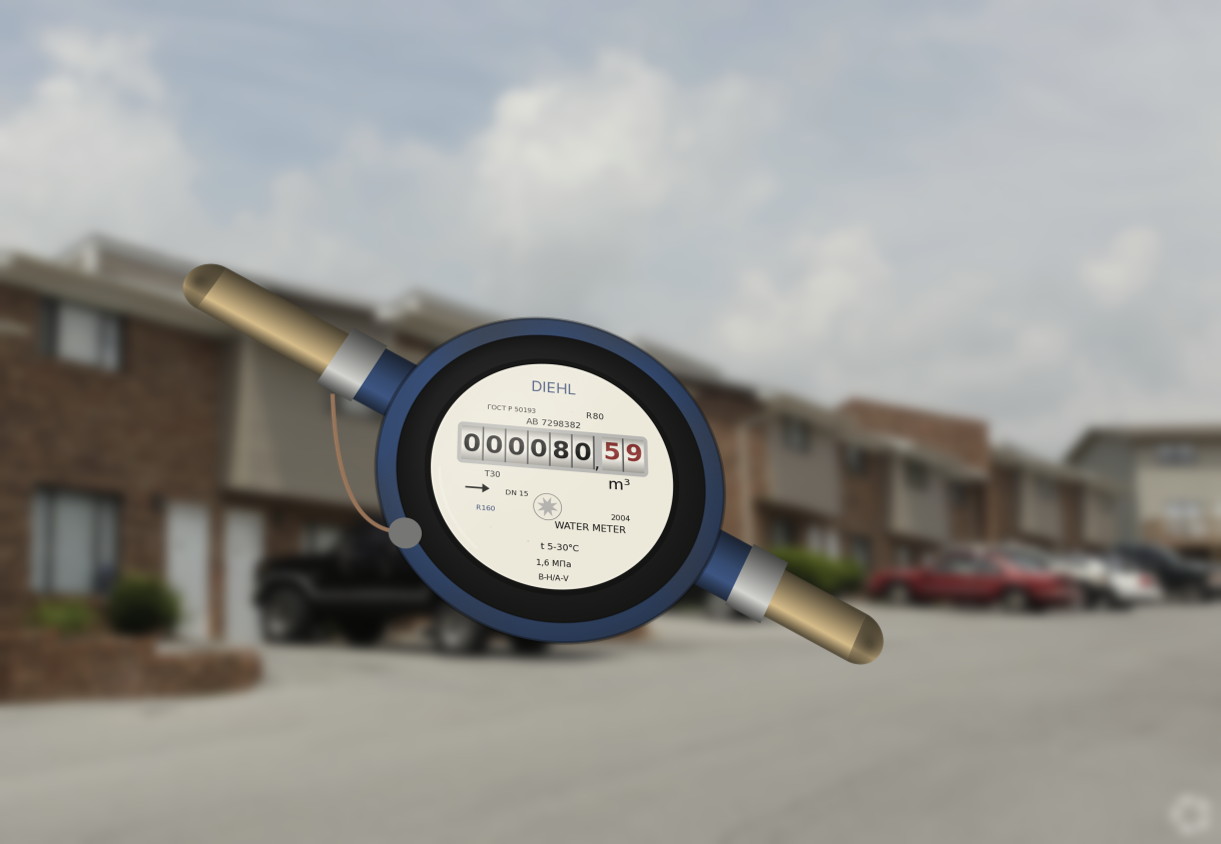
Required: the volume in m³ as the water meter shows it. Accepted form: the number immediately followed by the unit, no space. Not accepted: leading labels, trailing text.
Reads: 80.59m³
